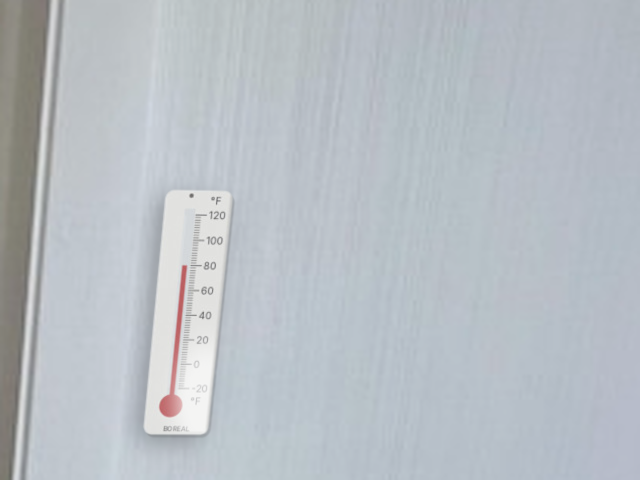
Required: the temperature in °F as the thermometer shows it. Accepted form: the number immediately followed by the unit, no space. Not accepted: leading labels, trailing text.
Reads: 80°F
